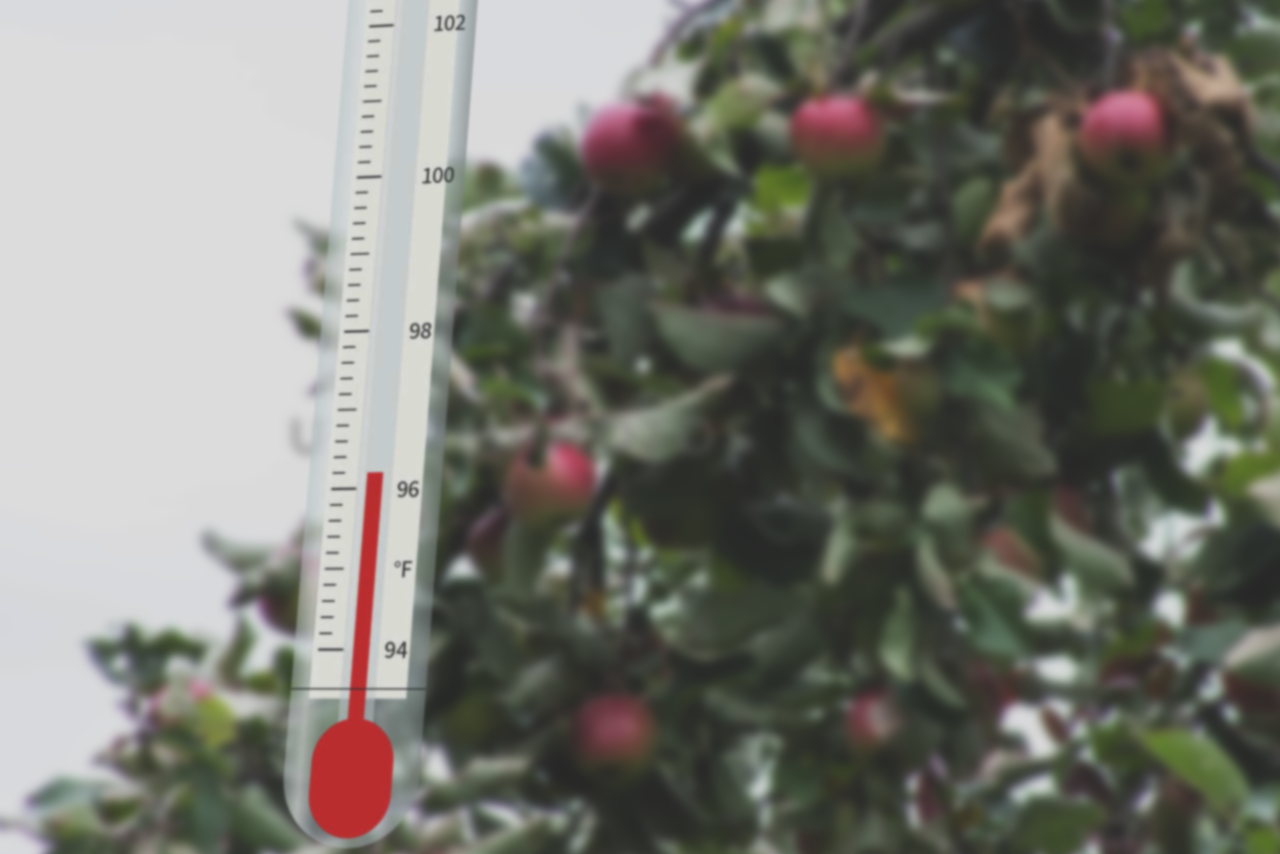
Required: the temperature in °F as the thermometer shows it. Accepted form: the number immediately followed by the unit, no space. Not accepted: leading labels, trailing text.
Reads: 96.2°F
